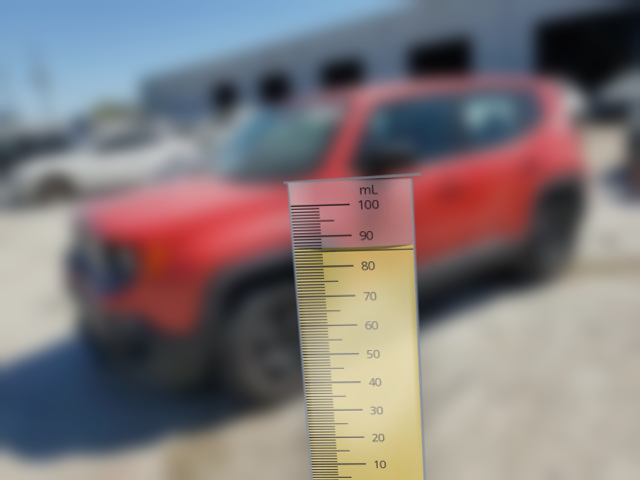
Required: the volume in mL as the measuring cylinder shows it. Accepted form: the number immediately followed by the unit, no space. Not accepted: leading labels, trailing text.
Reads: 85mL
